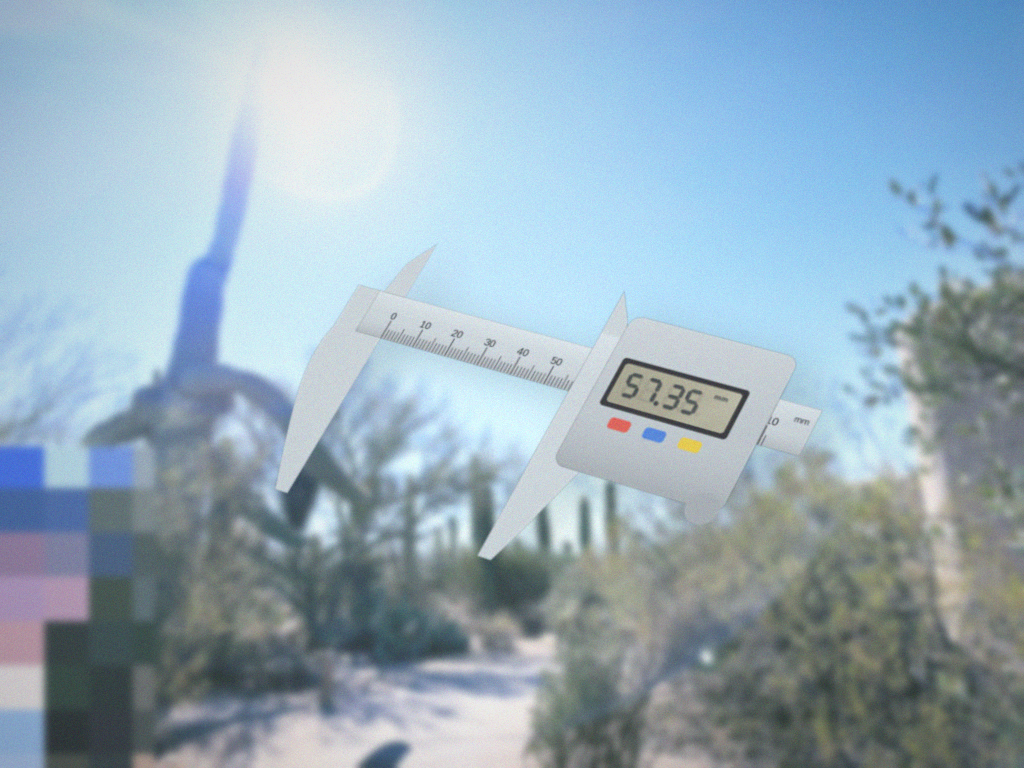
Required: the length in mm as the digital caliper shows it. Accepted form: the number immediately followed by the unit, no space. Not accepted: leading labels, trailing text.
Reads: 57.35mm
